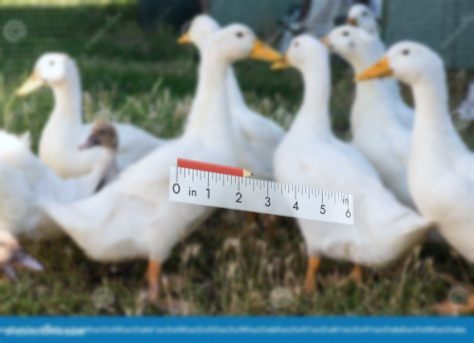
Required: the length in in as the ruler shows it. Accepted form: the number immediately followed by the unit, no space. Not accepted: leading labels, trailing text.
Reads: 2.5in
